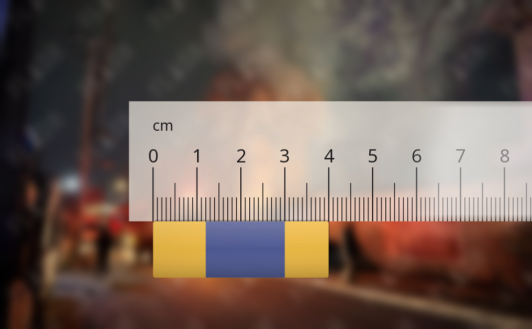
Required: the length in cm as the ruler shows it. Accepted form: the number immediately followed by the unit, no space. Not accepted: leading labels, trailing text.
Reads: 4cm
